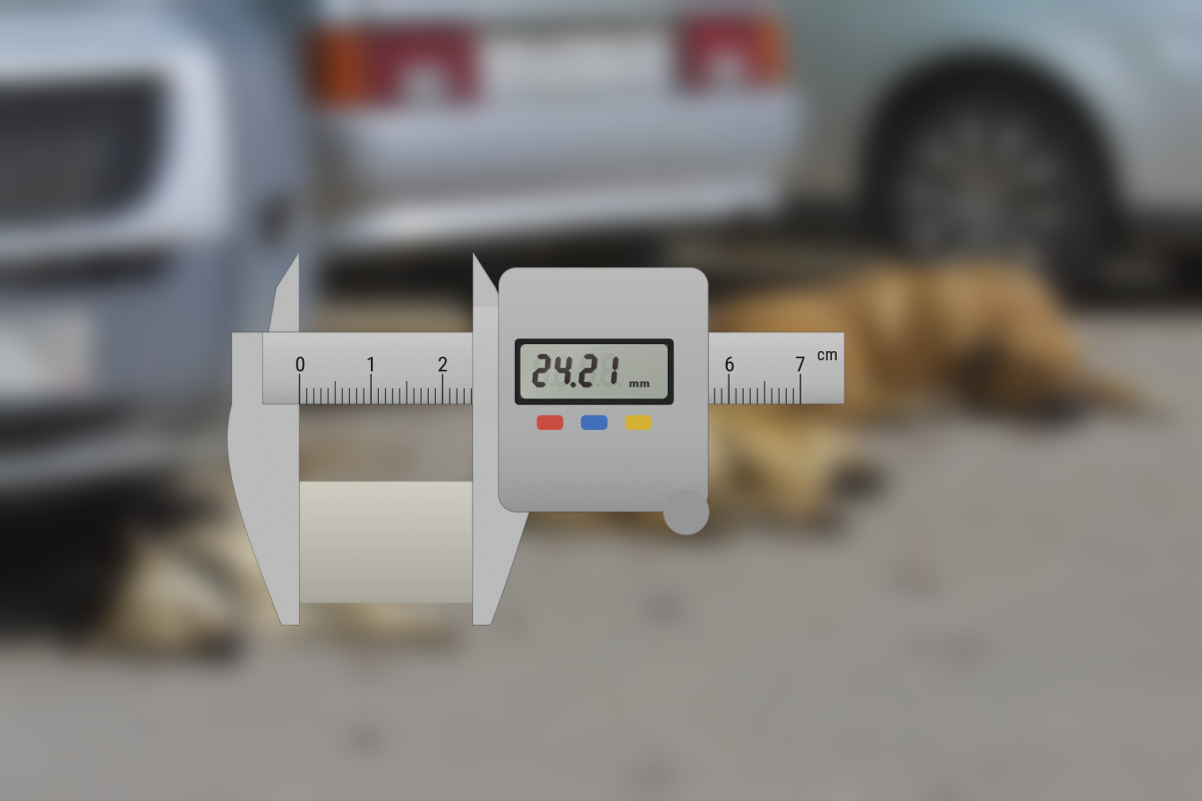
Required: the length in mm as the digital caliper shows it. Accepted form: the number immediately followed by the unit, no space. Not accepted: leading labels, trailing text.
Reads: 24.21mm
